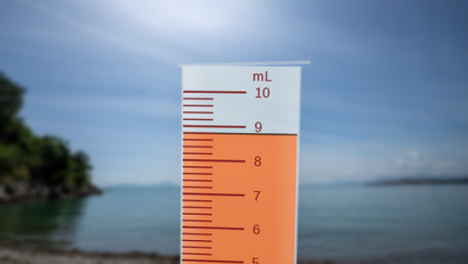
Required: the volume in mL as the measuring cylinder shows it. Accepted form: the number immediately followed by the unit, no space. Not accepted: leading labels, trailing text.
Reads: 8.8mL
